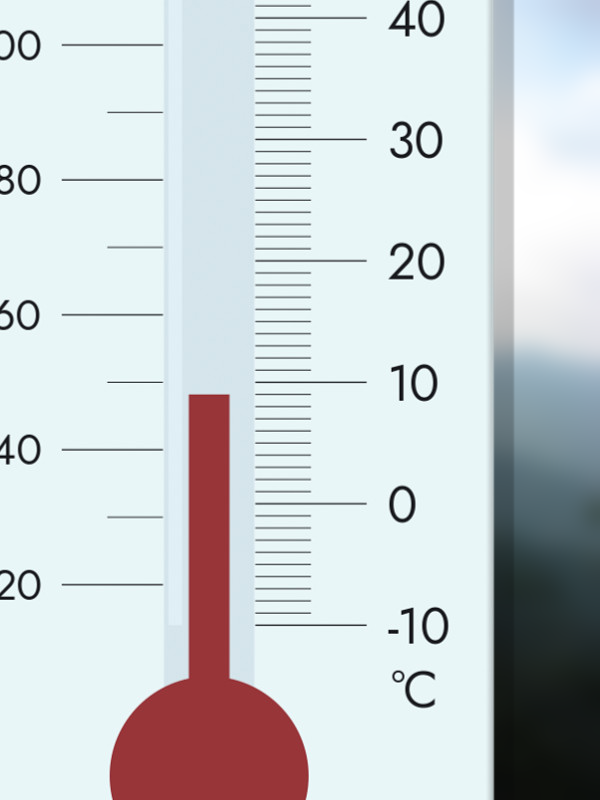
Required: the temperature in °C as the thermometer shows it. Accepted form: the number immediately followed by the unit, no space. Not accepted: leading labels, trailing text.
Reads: 9°C
